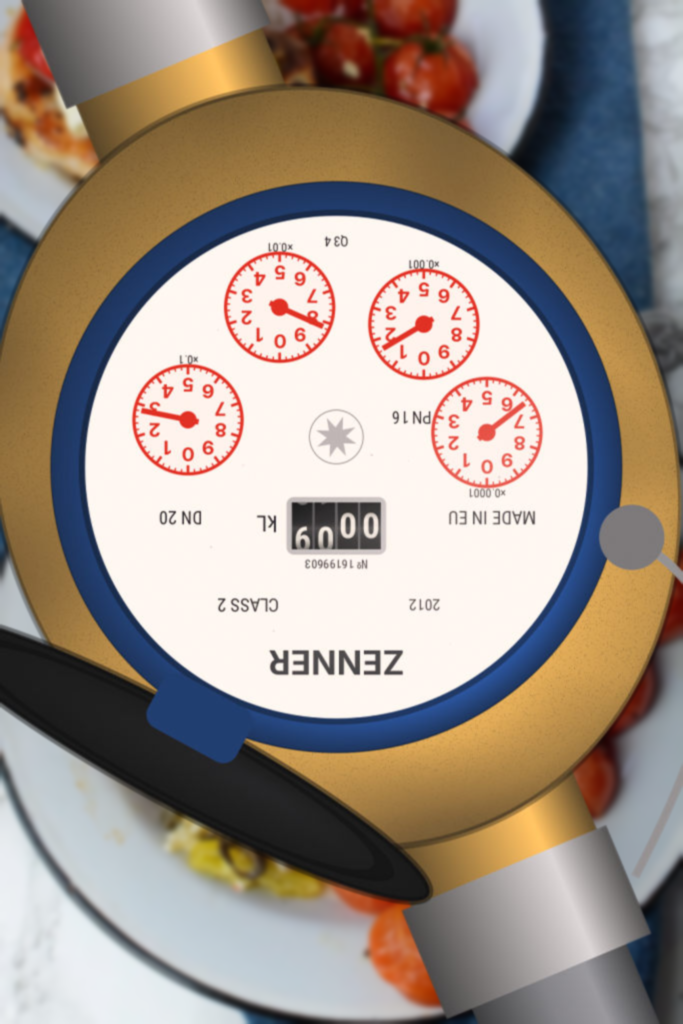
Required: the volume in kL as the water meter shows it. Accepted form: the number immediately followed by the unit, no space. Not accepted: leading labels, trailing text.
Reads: 9.2816kL
